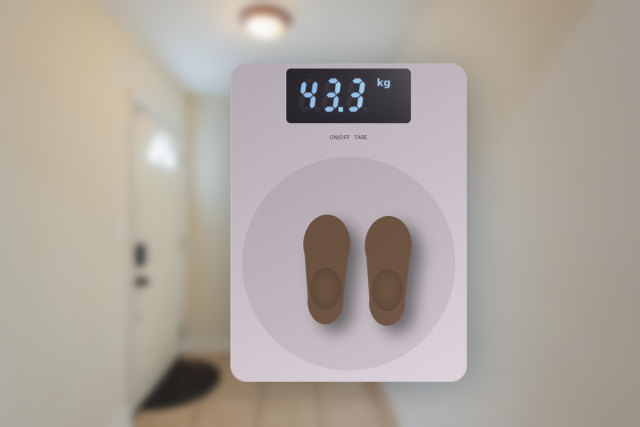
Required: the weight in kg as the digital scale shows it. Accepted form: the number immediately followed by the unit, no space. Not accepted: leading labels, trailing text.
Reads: 43.3kg
